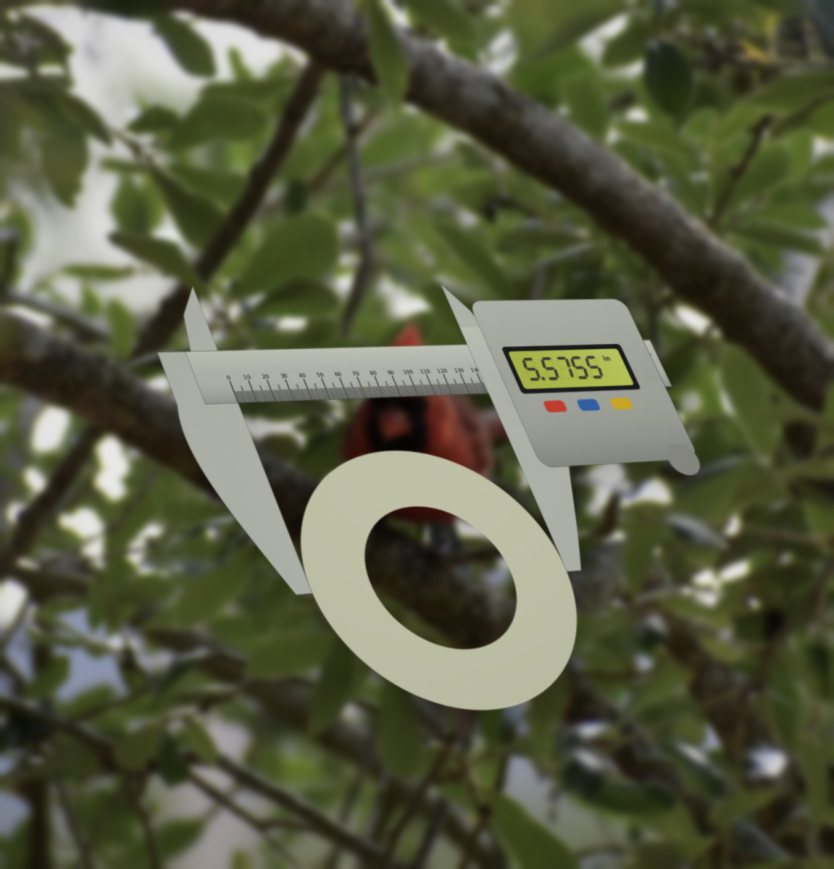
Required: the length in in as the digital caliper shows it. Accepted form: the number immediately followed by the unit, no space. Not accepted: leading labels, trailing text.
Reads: 5.5755in
